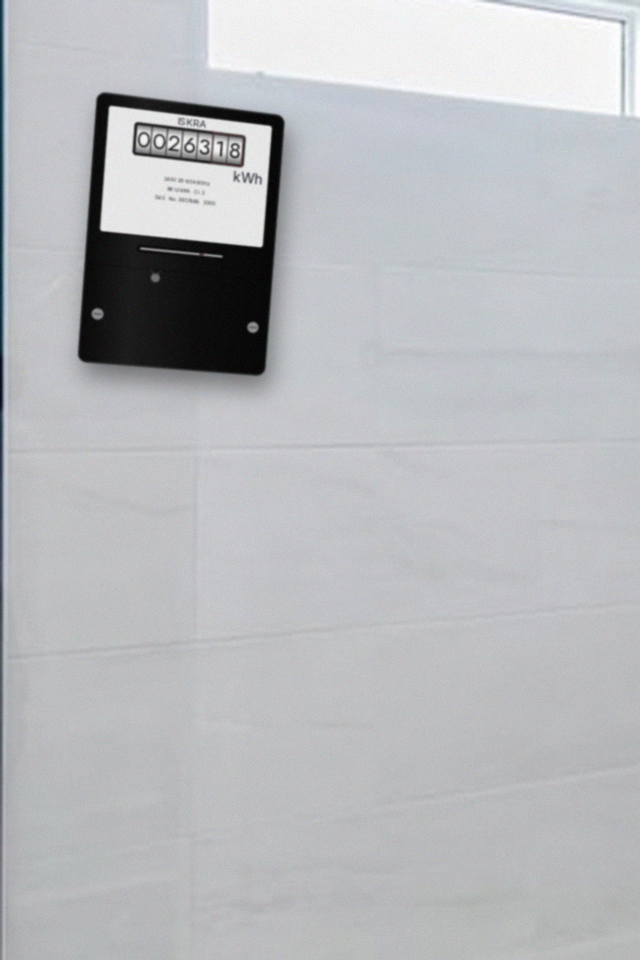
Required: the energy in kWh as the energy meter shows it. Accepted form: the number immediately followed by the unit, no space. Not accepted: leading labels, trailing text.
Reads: 263.18kWh
